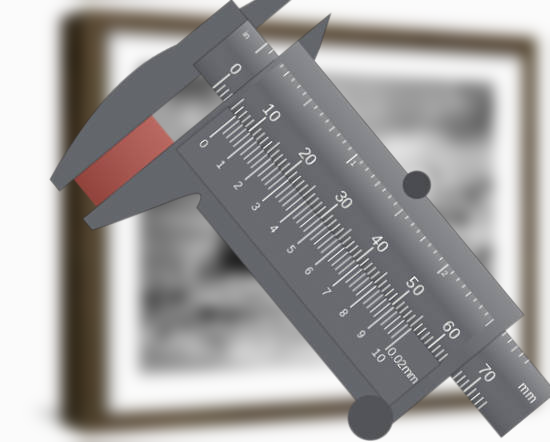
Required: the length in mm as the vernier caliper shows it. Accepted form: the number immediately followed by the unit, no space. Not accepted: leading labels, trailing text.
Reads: 6.4mm
